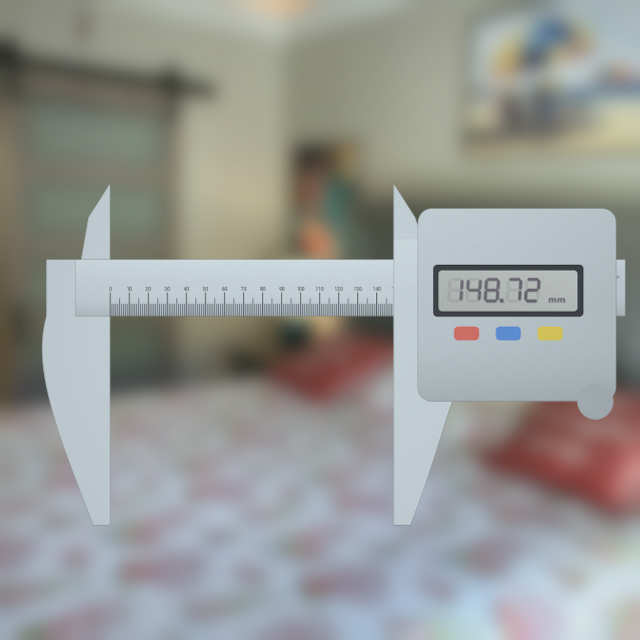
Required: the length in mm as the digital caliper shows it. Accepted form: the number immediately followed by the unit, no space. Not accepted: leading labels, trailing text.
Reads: 148.72mm
